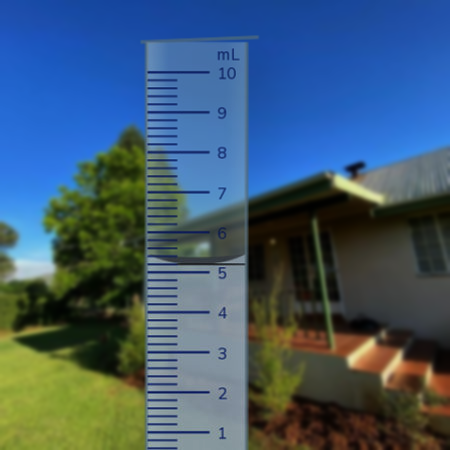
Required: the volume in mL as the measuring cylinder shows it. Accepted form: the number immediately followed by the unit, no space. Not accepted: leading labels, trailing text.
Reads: 5.2mL
